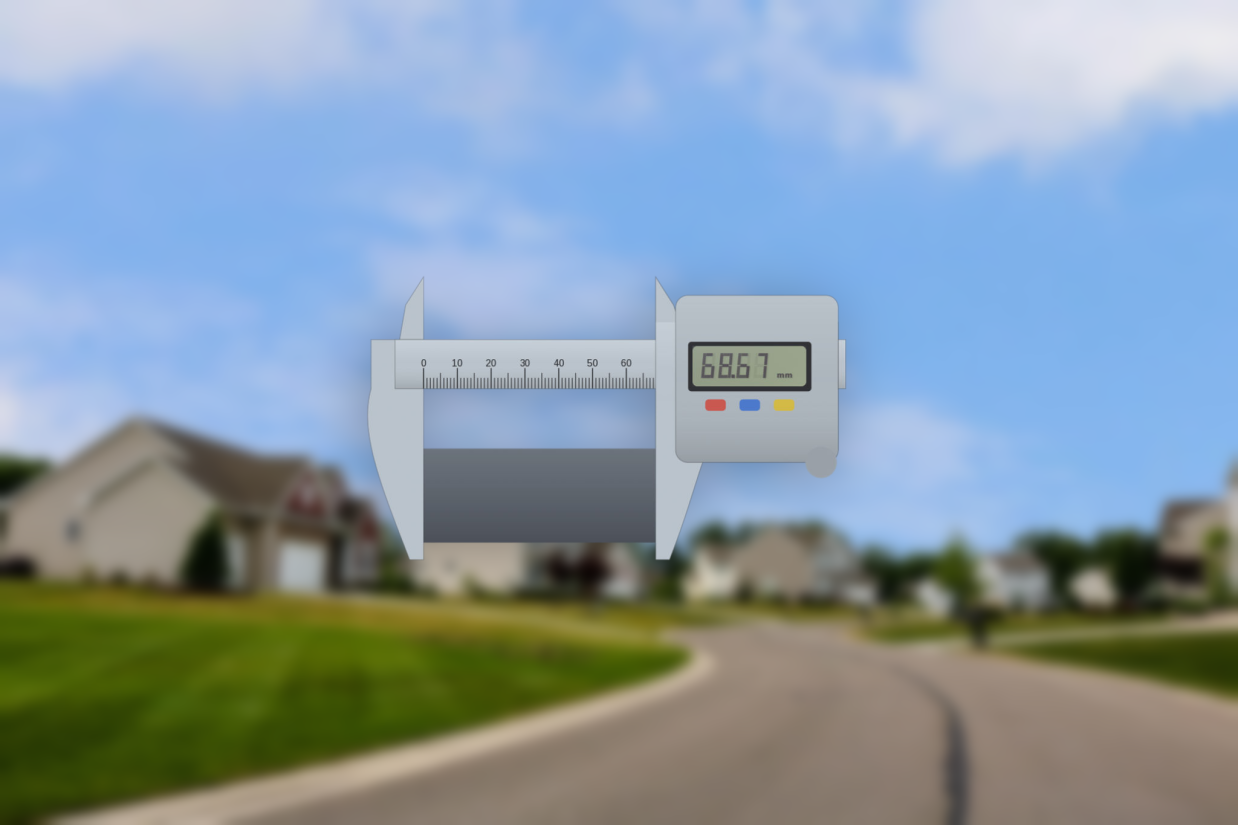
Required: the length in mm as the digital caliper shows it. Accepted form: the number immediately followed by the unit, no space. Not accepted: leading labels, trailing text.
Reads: 68.67mm
